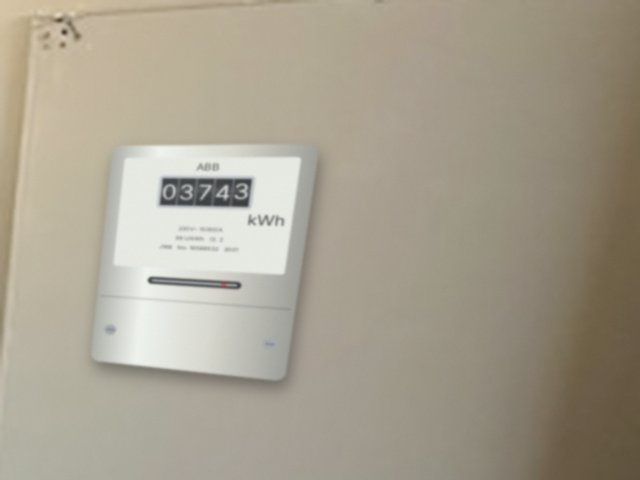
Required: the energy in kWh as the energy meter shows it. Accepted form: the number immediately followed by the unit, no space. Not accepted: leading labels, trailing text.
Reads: 3743kWh
